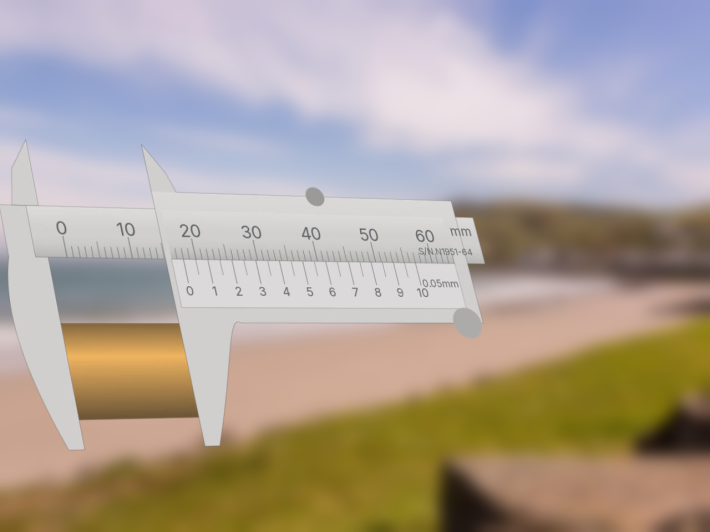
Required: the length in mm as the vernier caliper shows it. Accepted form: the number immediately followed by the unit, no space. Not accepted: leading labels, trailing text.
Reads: 18.0mm
